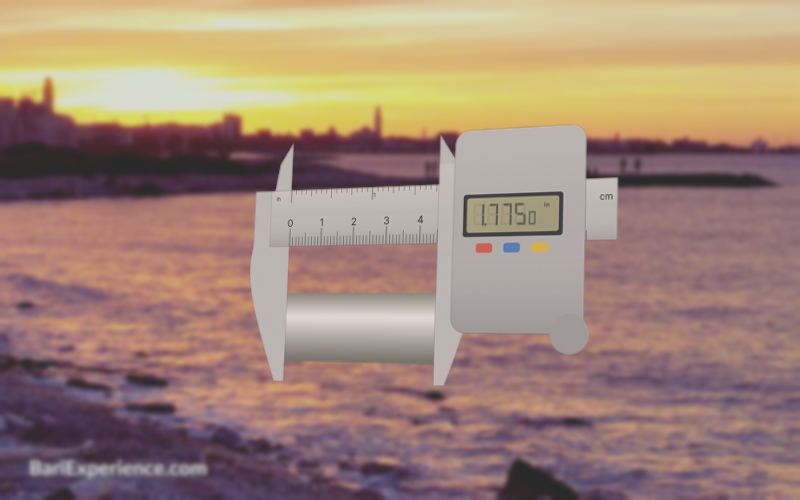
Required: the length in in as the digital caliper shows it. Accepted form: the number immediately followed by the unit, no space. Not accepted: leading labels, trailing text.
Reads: 1.7750in
